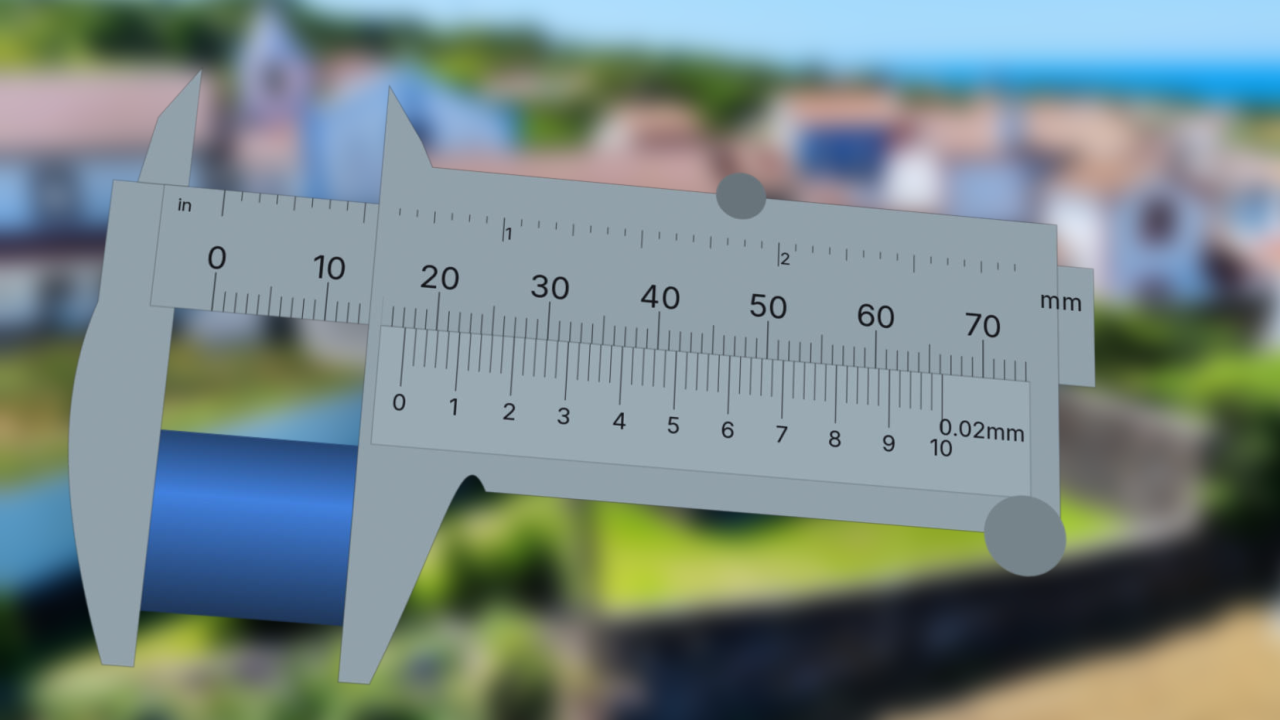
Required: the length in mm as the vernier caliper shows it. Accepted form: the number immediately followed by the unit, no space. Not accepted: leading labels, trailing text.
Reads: 17.2mm
